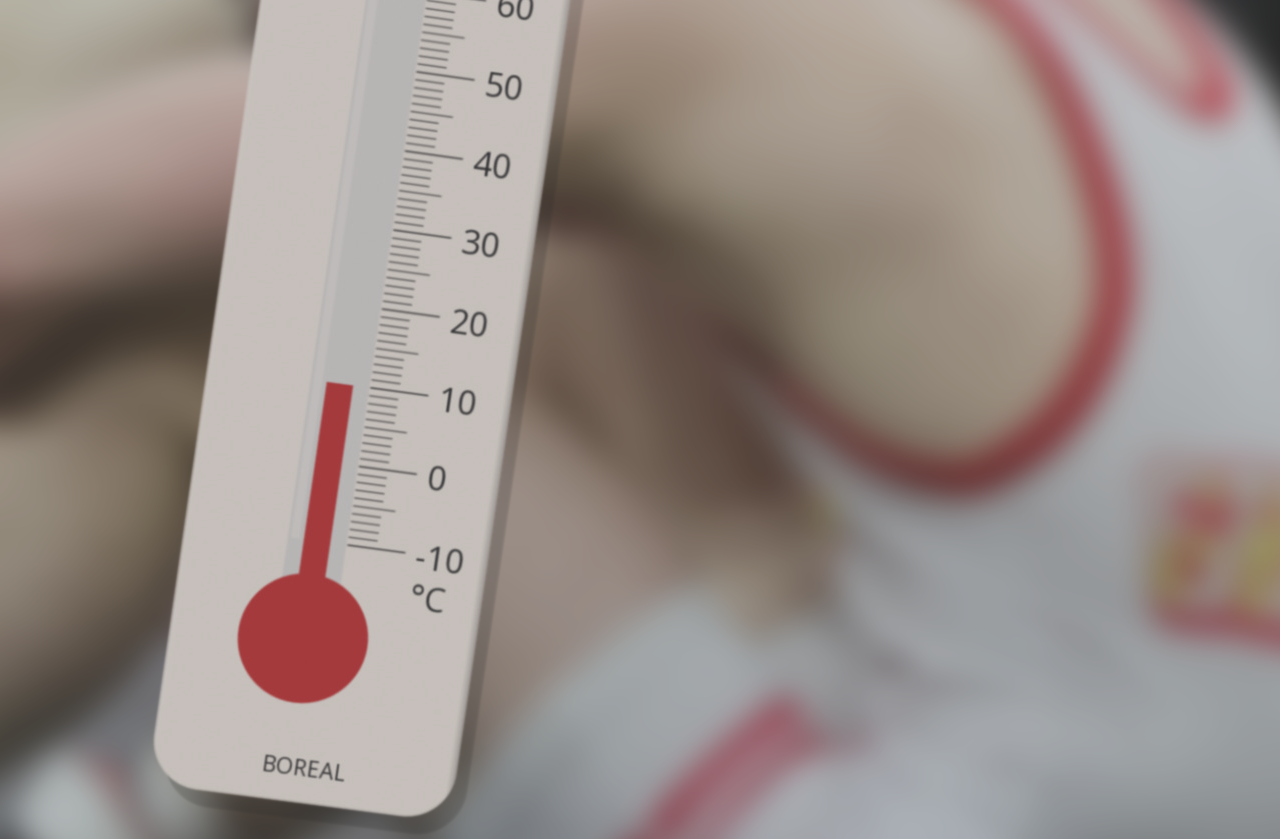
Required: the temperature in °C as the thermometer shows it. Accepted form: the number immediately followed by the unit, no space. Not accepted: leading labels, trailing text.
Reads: 10°C
